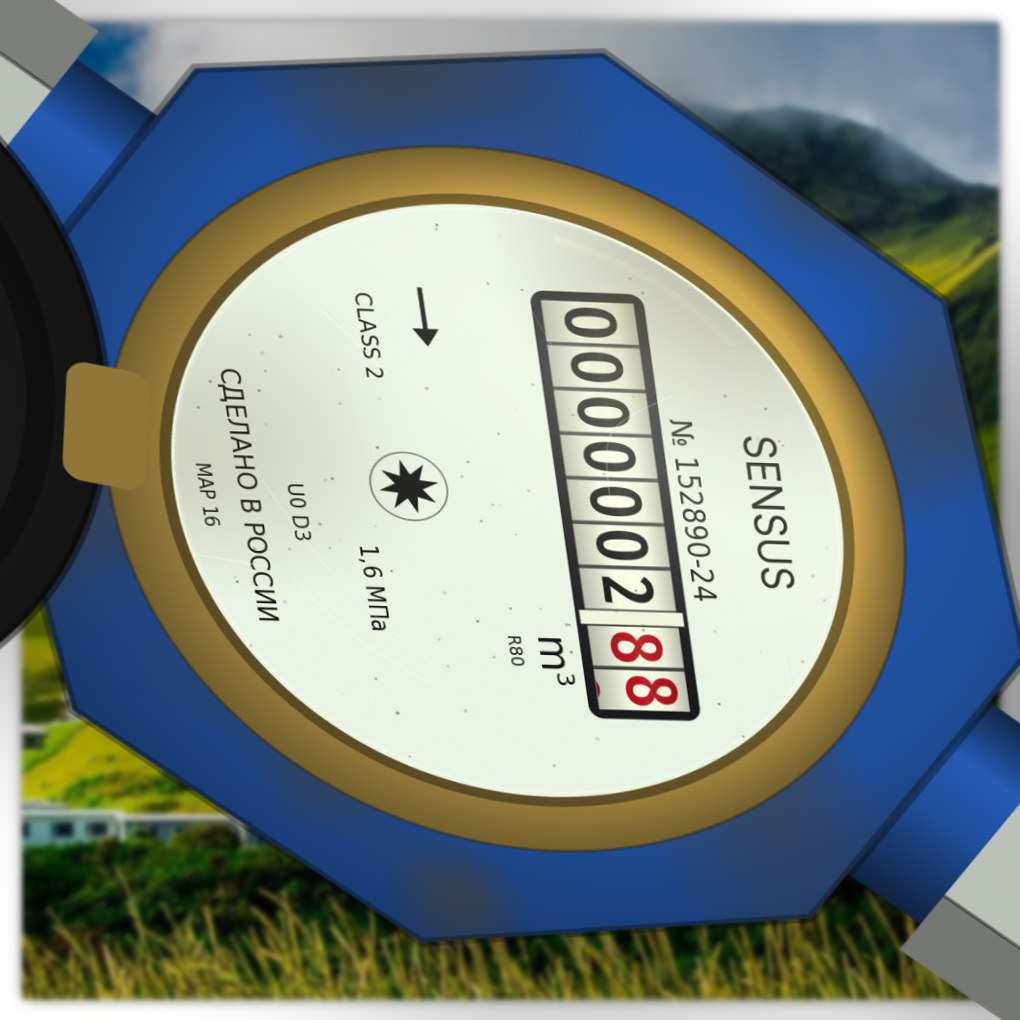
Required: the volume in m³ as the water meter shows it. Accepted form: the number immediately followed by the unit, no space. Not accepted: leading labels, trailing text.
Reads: 2.88m³
